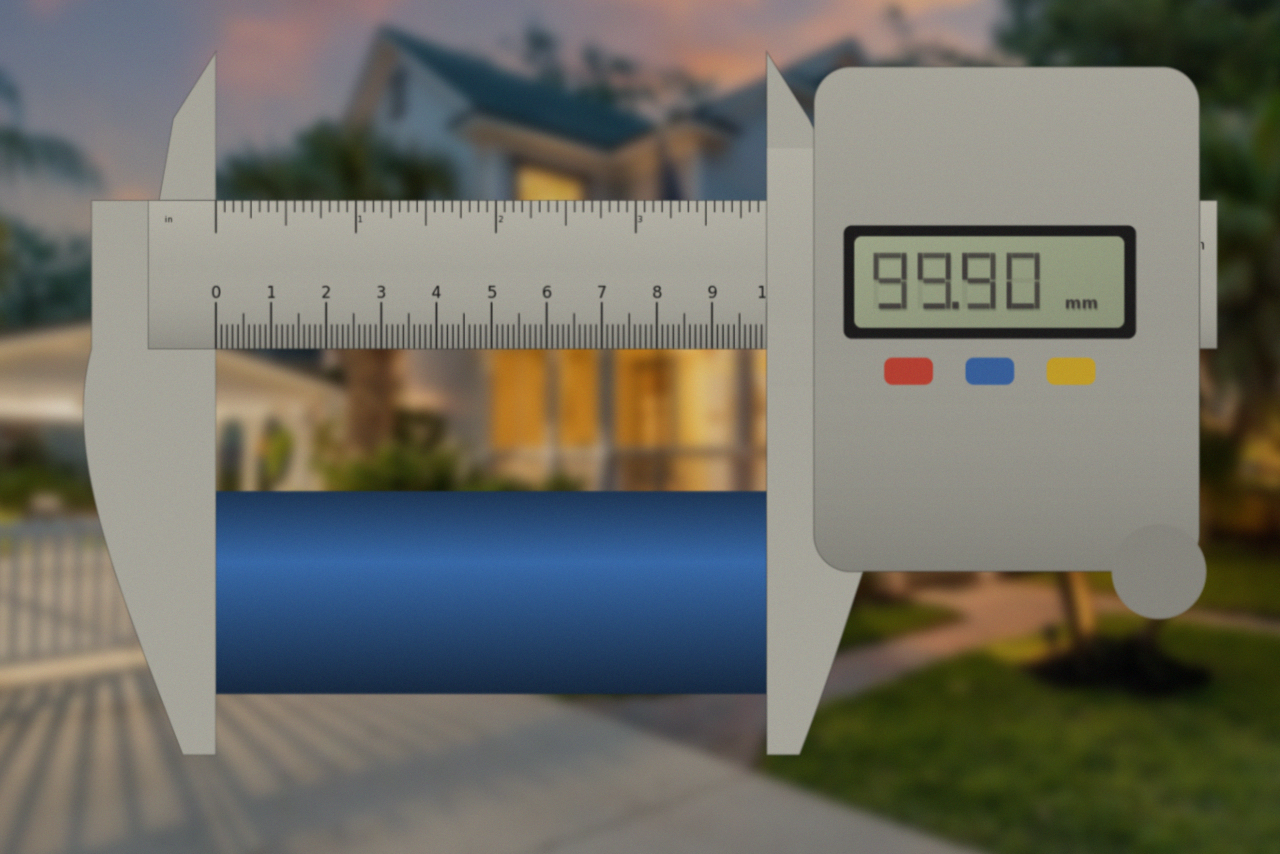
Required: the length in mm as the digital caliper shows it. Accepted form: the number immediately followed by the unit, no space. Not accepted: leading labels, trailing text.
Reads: 99.90mm
